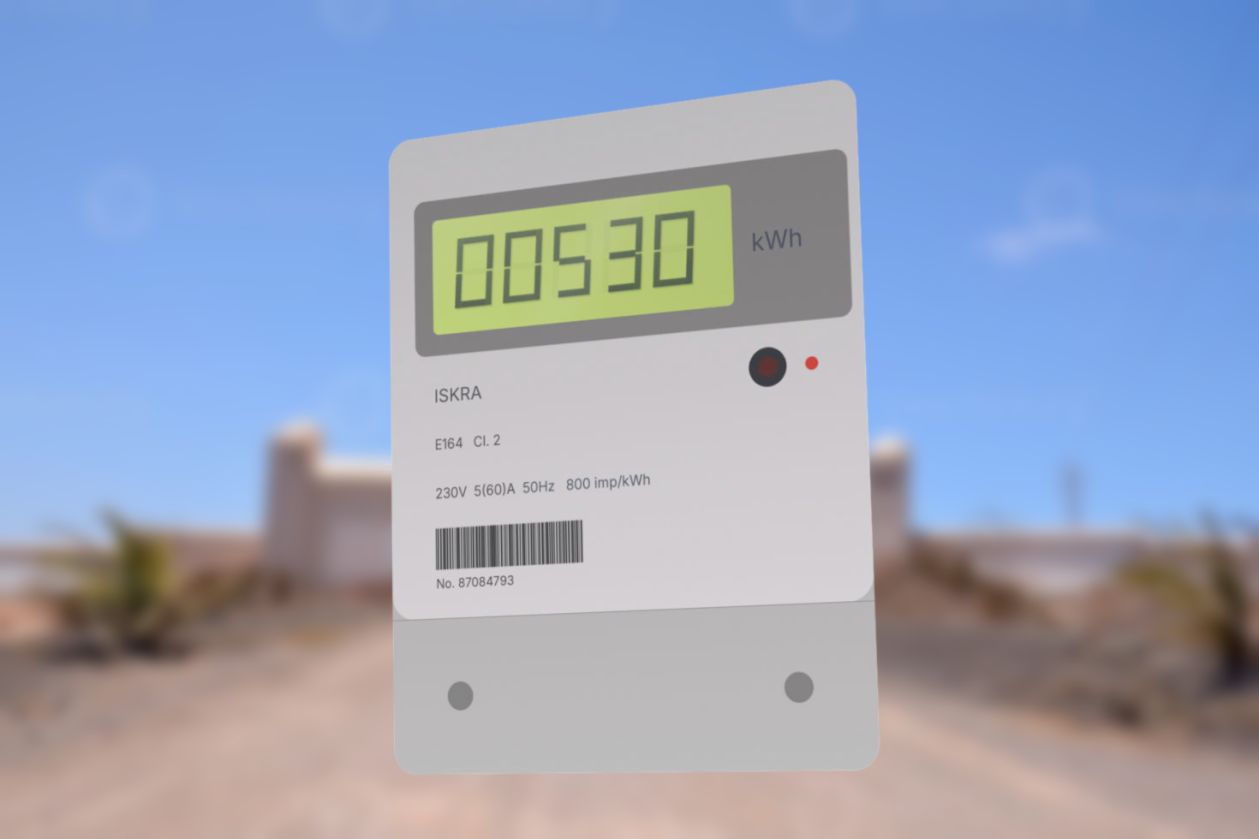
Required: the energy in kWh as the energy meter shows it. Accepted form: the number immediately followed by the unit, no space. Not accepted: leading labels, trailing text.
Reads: 530kWh
